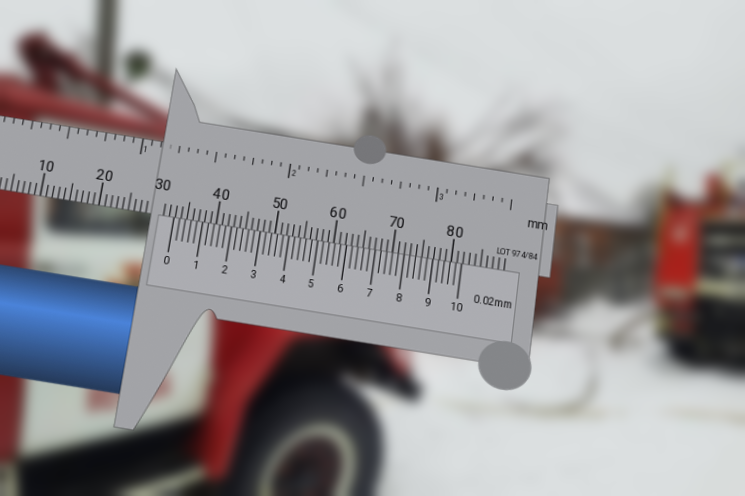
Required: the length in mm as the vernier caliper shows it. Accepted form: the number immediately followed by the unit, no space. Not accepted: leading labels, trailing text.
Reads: 32.8mm
